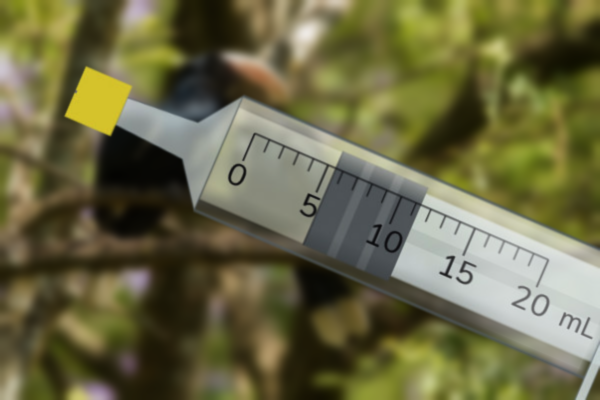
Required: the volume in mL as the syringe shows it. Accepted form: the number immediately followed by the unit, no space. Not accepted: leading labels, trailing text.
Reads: 5.5mL
